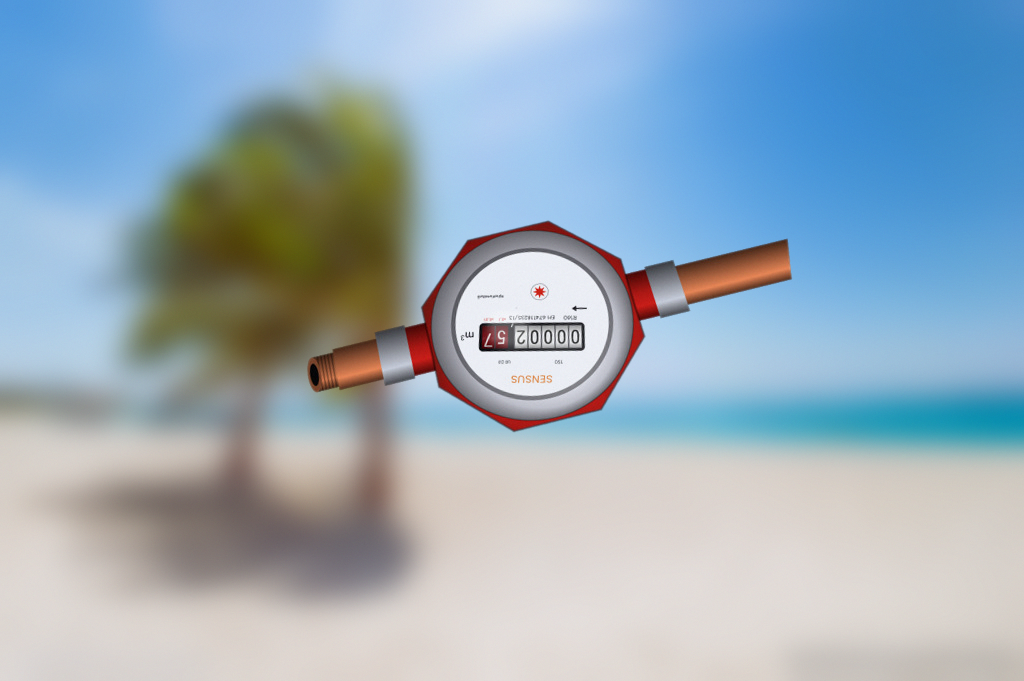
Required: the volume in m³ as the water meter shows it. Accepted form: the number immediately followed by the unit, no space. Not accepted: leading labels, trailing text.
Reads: 2.57m³
